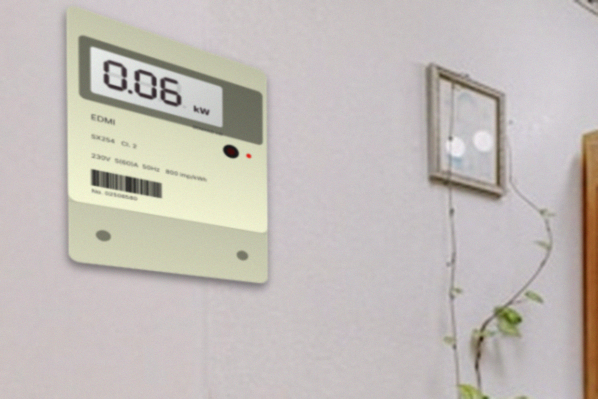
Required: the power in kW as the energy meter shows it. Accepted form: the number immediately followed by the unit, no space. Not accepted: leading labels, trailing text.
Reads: 0.06kW
